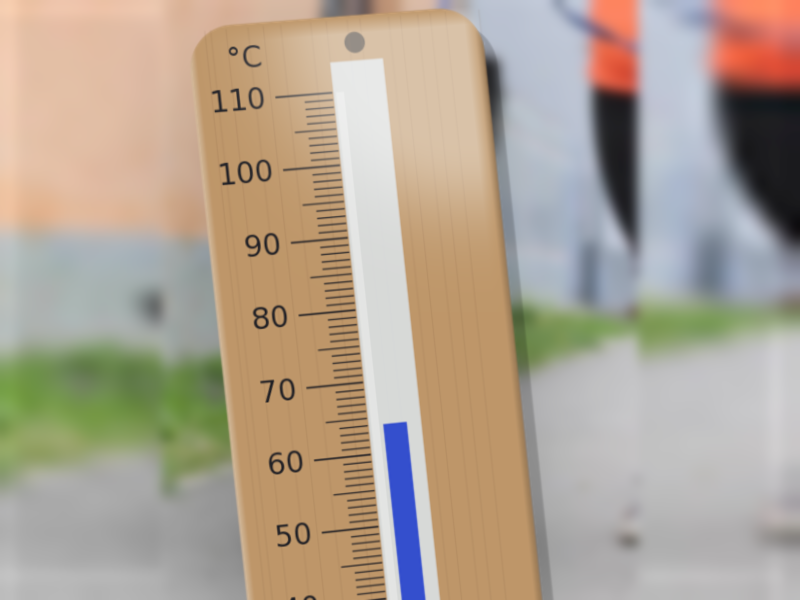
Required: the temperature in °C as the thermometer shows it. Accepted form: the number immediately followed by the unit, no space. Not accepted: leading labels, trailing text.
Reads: 64°C
